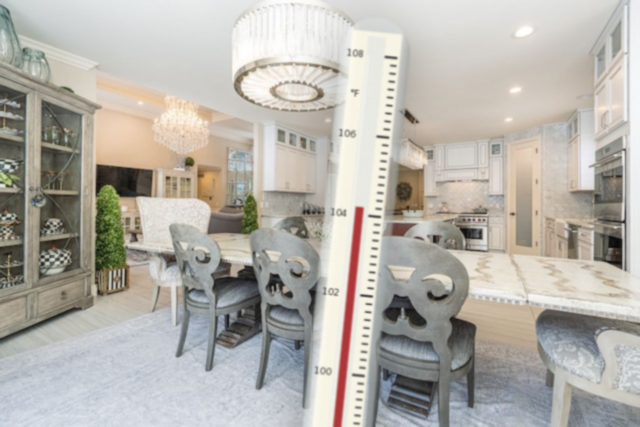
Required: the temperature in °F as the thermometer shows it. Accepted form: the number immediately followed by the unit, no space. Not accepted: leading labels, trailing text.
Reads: 104.2°F
